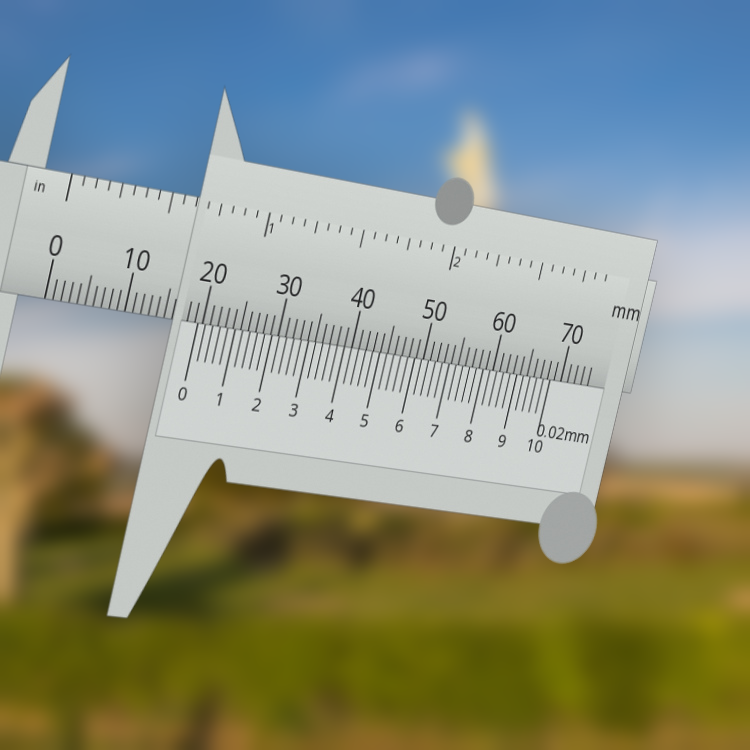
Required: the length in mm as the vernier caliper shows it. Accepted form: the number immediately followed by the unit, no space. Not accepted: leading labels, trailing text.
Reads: 19.4mm
